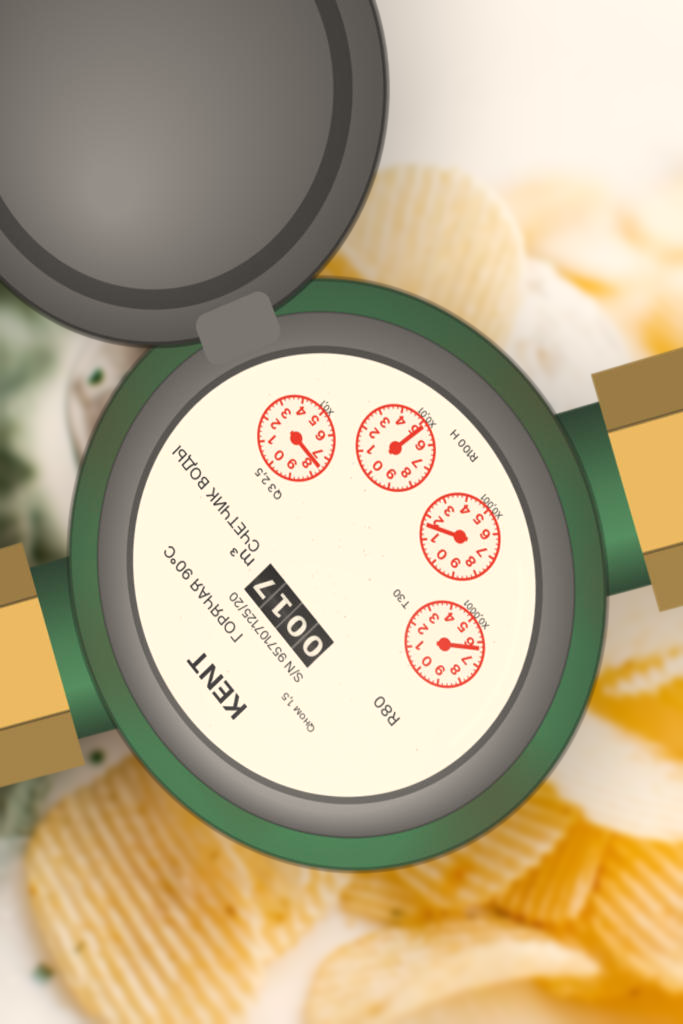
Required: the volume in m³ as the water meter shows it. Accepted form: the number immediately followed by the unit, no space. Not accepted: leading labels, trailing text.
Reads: 17.7516m³
